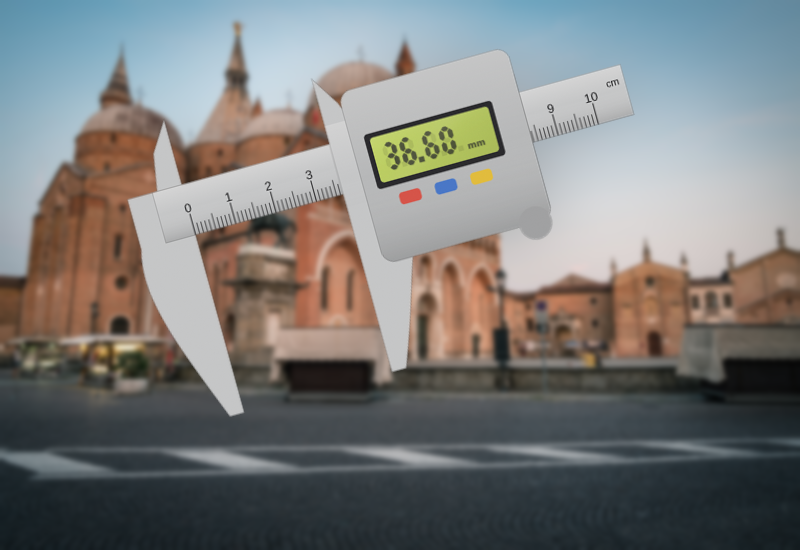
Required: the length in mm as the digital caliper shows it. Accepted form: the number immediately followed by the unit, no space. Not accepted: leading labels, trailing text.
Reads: 36.60mm
